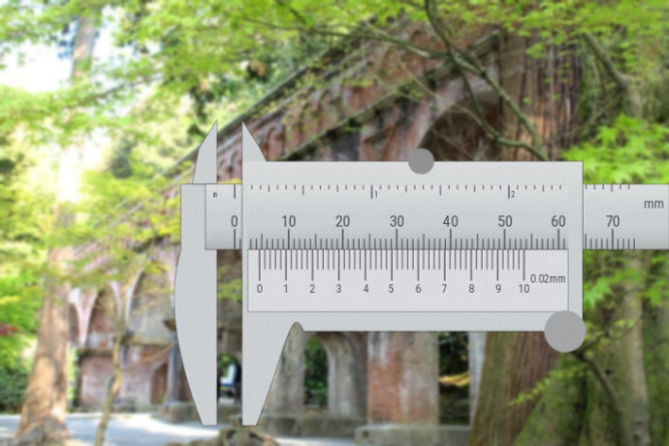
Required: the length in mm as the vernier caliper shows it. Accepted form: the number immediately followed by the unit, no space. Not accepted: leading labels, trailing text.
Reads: 4.6mm
